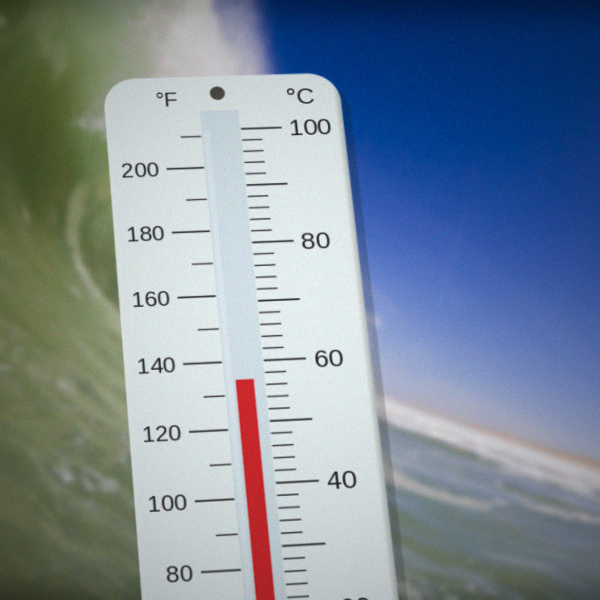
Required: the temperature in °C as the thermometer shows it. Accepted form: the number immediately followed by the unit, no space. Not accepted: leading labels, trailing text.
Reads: 57°C
